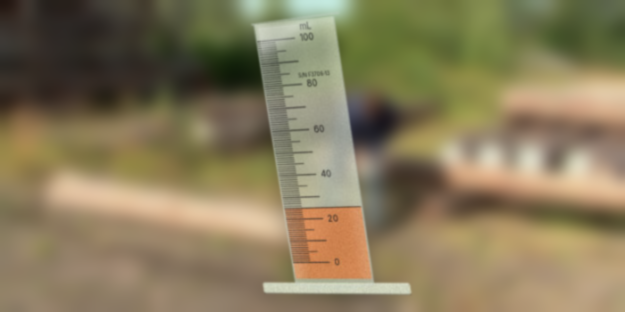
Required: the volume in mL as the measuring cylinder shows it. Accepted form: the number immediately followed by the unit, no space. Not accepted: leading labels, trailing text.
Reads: 25mL
